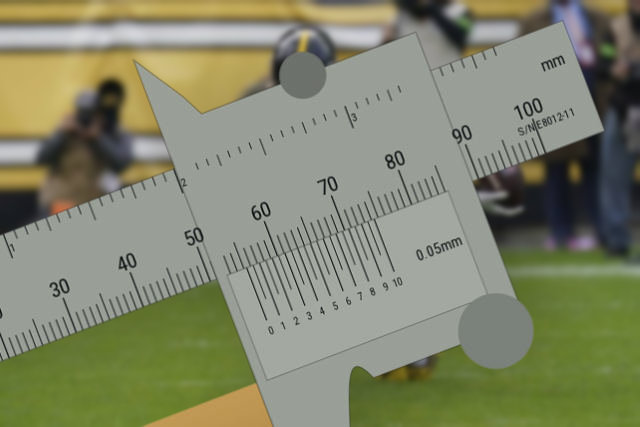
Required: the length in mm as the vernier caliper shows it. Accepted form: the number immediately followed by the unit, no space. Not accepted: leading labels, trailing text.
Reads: 55.4mm
